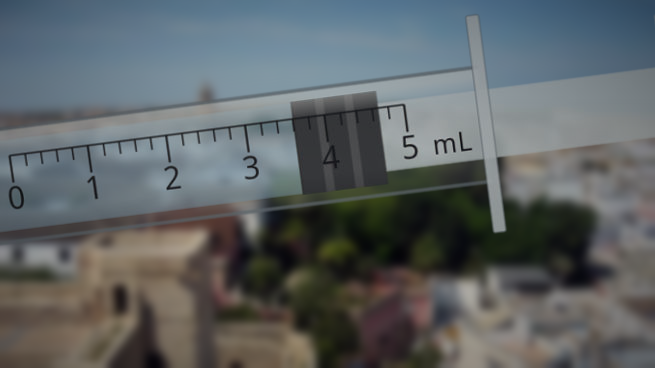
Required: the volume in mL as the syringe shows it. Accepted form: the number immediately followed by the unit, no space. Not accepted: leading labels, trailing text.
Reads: 3.6mL
